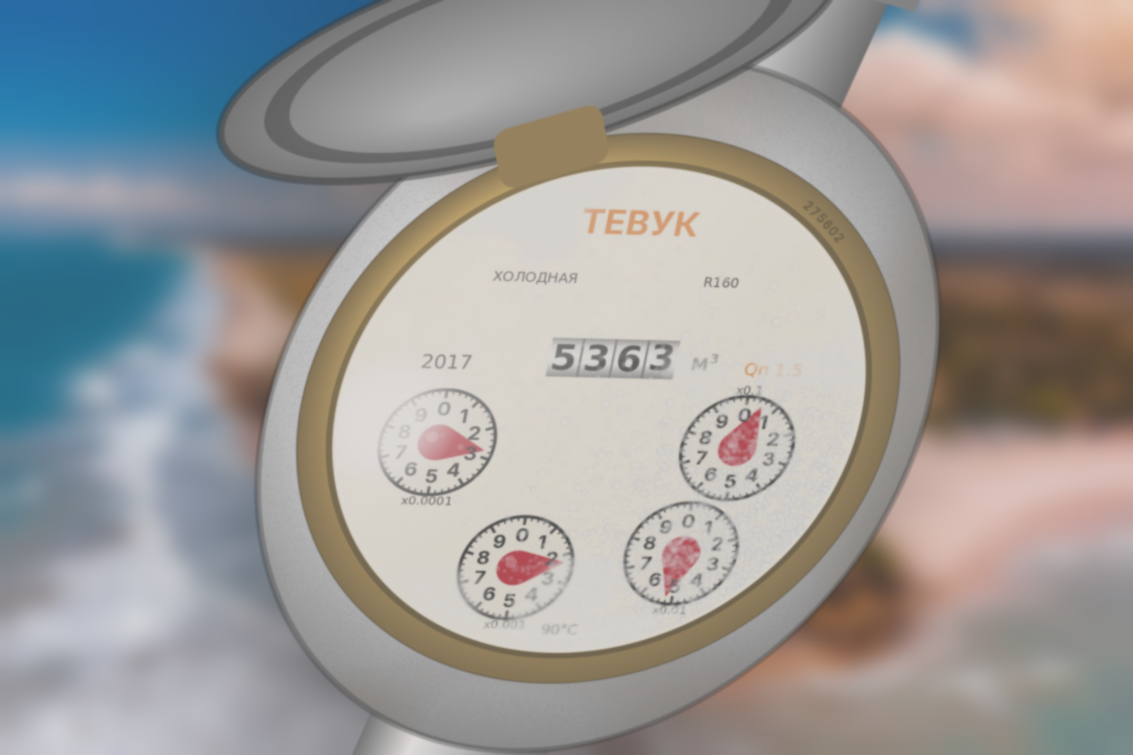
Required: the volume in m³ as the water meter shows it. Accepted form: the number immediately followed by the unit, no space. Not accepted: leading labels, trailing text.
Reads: 5363.0522m³
